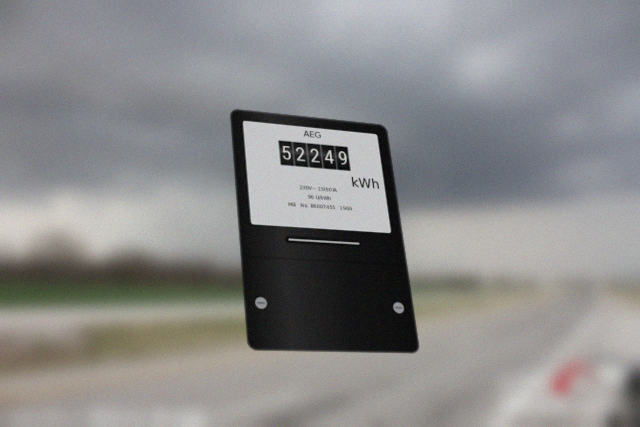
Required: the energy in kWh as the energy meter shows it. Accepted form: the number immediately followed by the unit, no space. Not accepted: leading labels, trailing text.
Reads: 52249kWh
